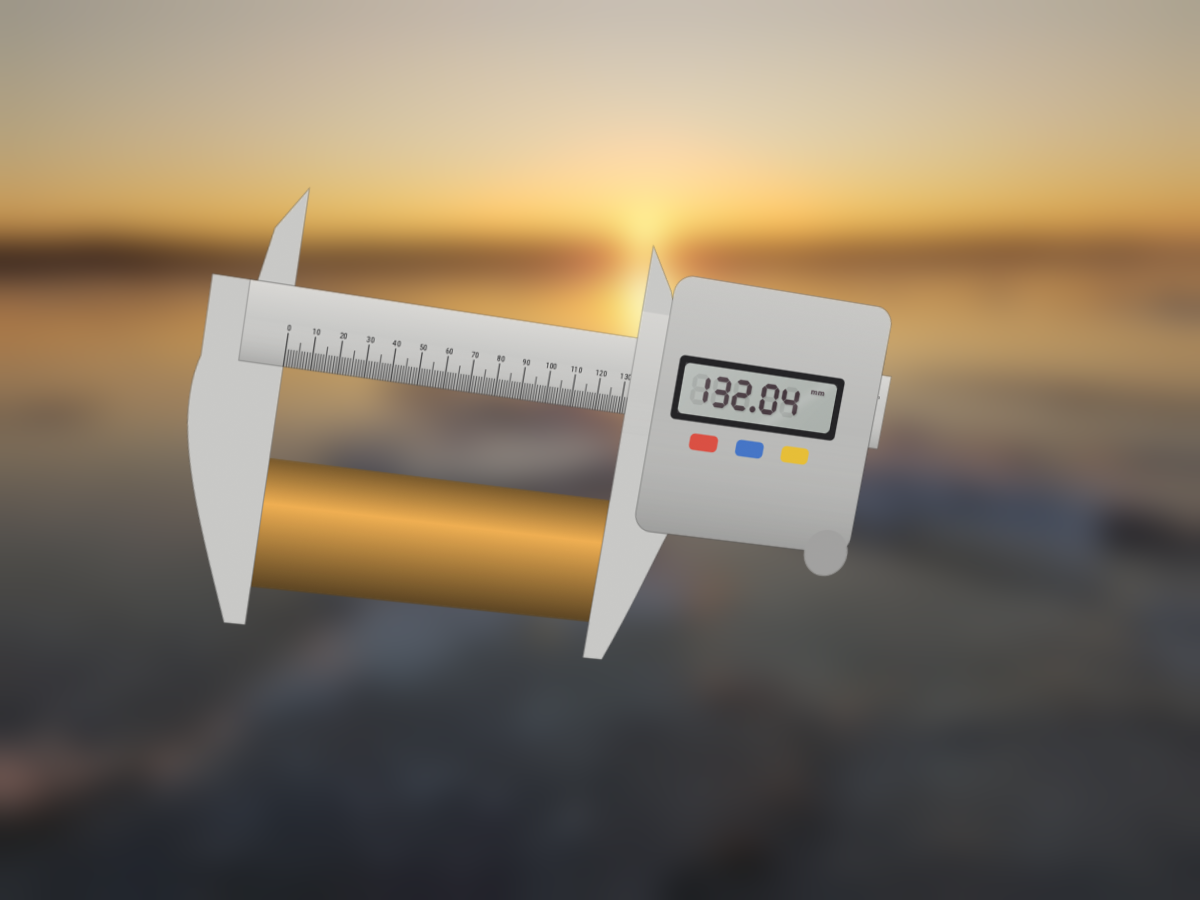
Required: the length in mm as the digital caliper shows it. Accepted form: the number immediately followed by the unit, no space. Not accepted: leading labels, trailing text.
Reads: 132.04mm
